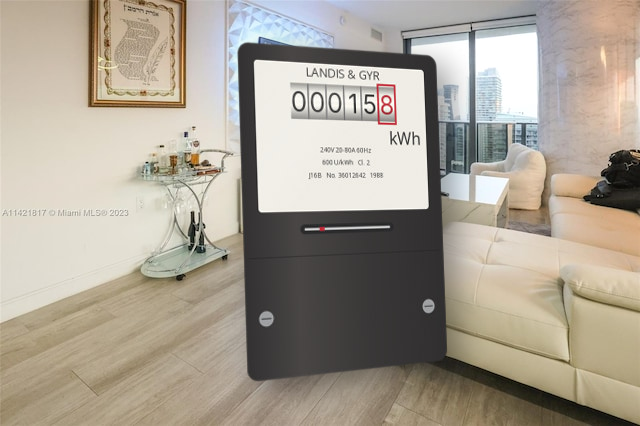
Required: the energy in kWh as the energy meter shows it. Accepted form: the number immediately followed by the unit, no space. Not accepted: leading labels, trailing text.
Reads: 15.8kWh
